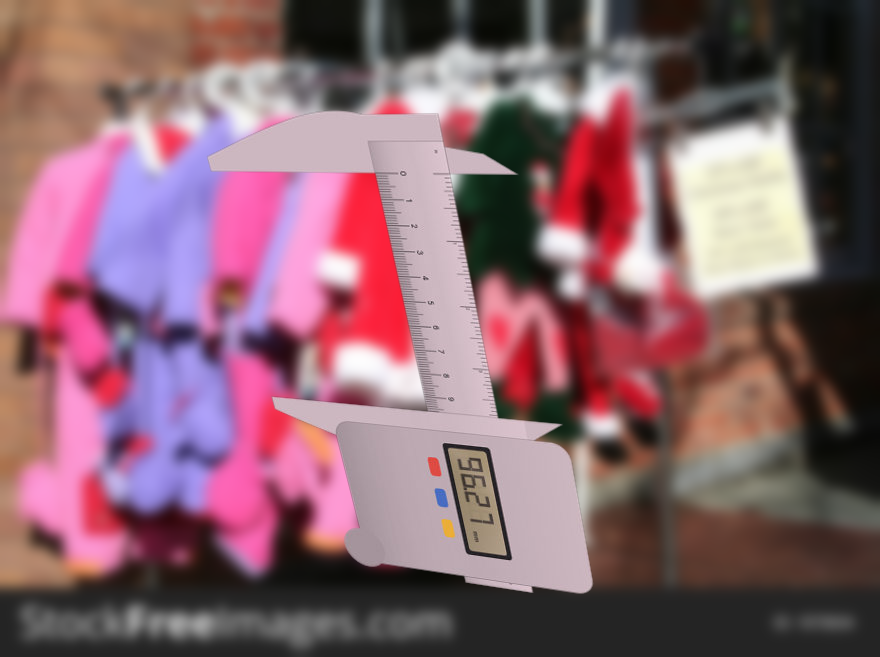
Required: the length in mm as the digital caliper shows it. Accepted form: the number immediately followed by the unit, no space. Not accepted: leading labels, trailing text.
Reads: 96.27mm
